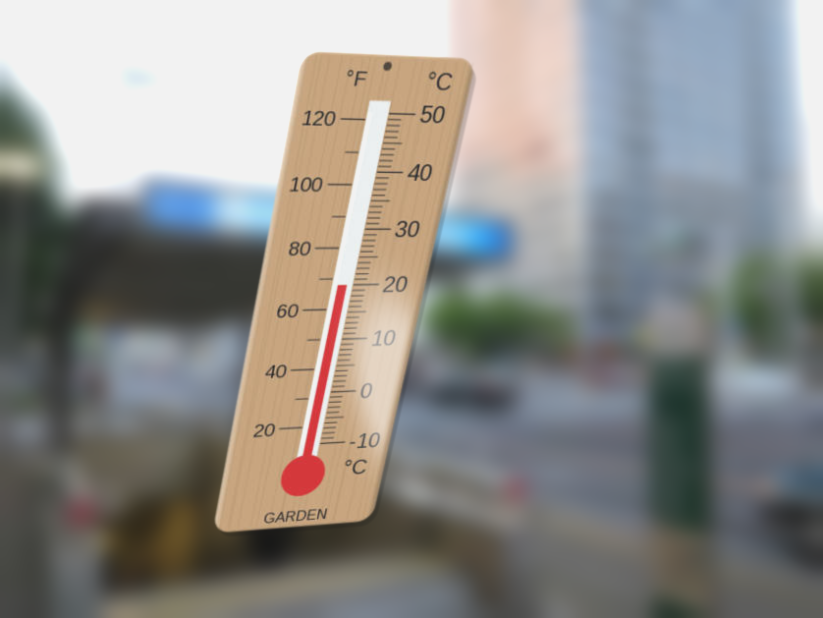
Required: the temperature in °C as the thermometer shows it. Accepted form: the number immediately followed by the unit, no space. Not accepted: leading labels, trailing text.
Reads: 20°C
